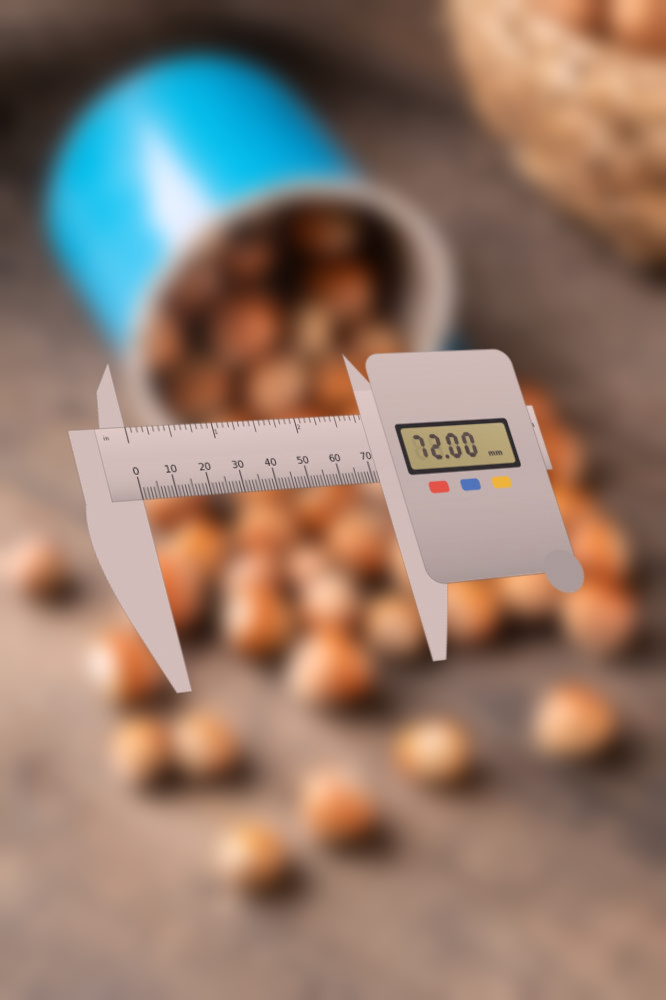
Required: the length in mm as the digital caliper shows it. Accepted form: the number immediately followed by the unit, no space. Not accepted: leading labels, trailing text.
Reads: 72.00mm
